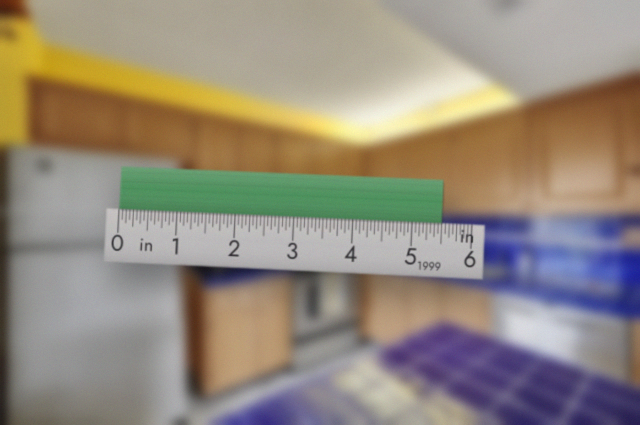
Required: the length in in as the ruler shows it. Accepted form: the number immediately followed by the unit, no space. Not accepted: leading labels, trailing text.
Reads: 5.5in
